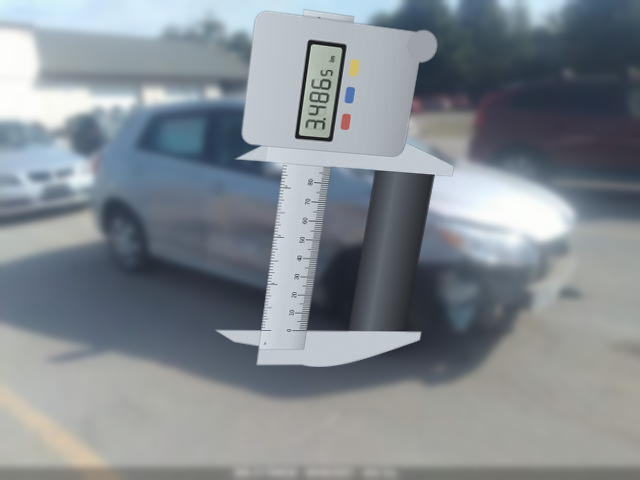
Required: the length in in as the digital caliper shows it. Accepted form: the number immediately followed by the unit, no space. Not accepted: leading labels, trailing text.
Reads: 3.4865in
